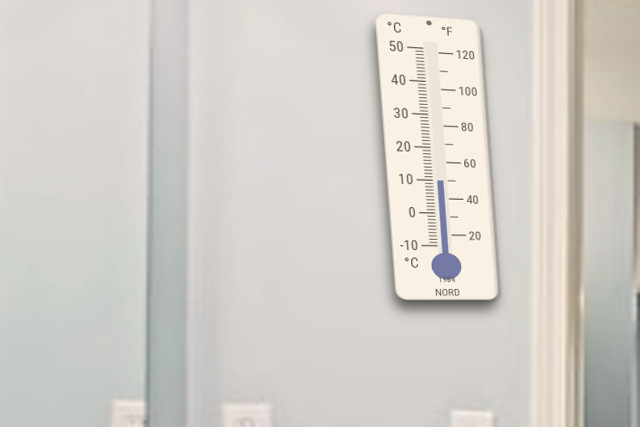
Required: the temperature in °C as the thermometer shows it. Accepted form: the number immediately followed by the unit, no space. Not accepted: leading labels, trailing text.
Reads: 10°C
